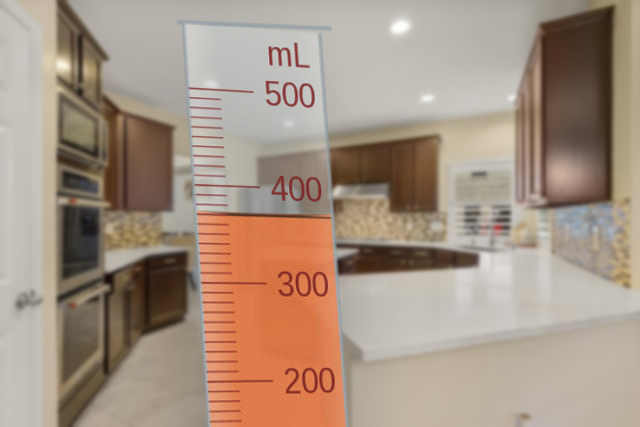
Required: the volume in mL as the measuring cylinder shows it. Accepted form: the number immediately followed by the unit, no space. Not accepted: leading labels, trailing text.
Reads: 370mL
